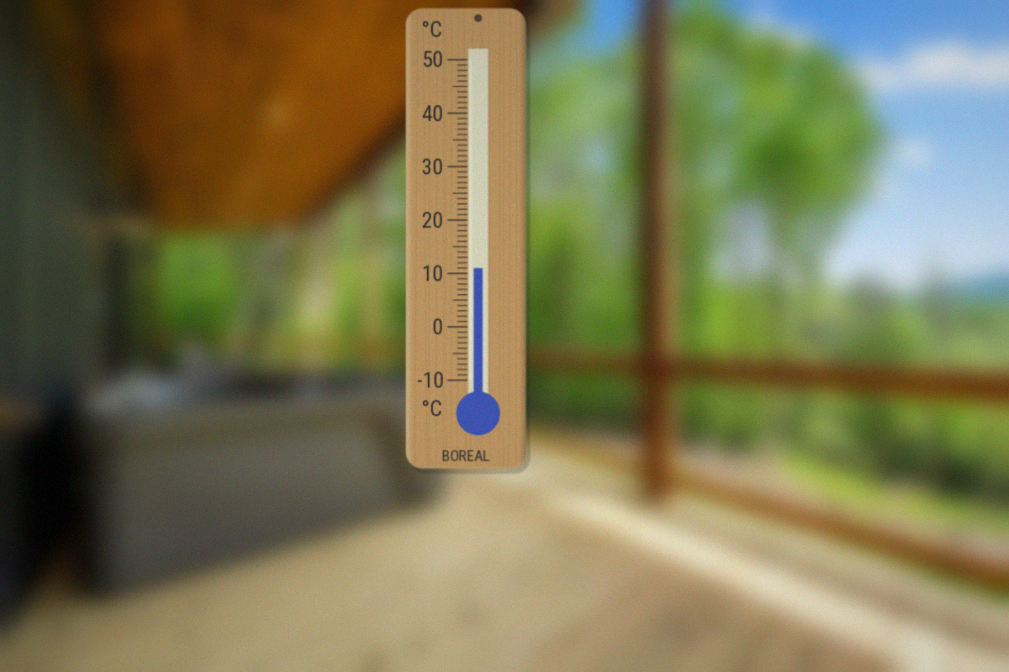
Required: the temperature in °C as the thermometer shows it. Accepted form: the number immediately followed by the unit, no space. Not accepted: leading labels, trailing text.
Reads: 11°C
